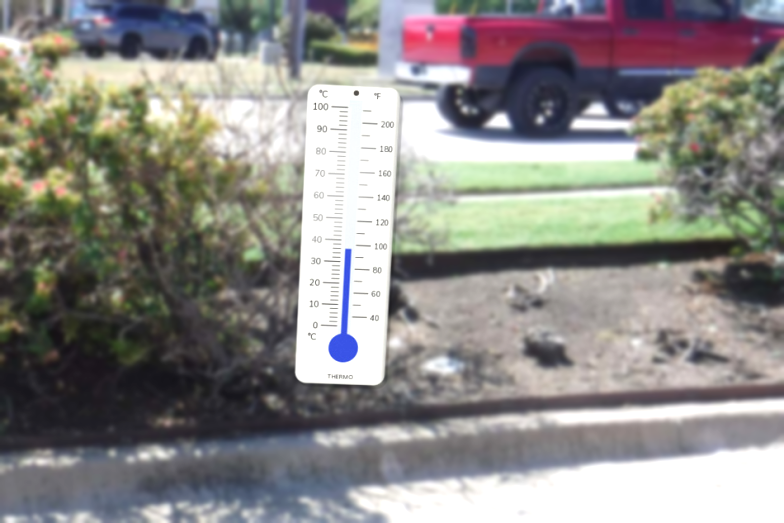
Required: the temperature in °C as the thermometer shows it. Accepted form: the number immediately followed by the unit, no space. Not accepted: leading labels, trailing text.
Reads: 36°C
